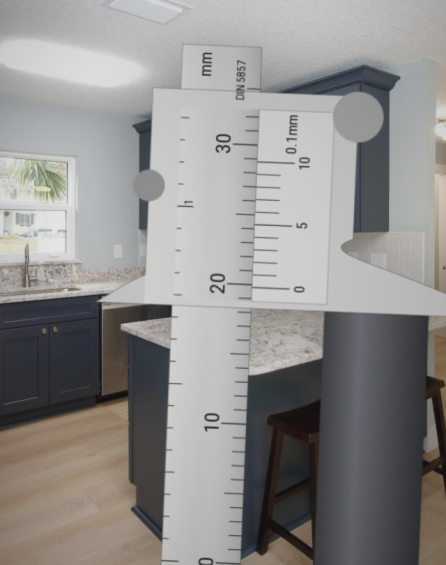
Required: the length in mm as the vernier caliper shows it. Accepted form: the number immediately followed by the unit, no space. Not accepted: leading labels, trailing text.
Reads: 19.8mm
